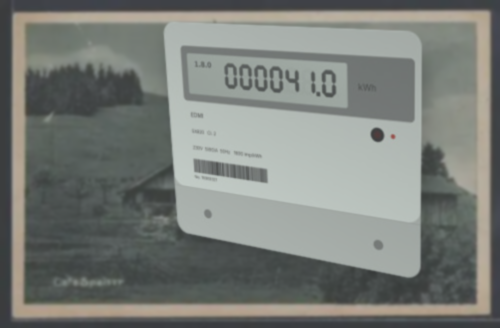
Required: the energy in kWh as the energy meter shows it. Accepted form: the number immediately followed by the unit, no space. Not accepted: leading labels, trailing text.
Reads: 41.0kWh
